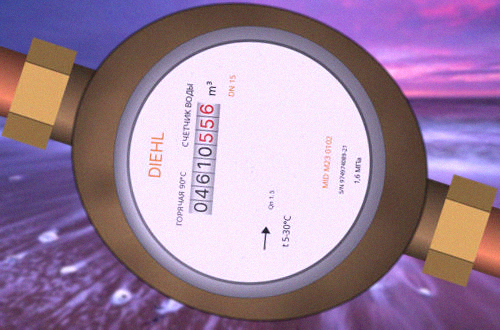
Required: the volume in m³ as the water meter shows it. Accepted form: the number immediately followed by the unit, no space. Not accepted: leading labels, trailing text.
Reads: 4610.556m³
